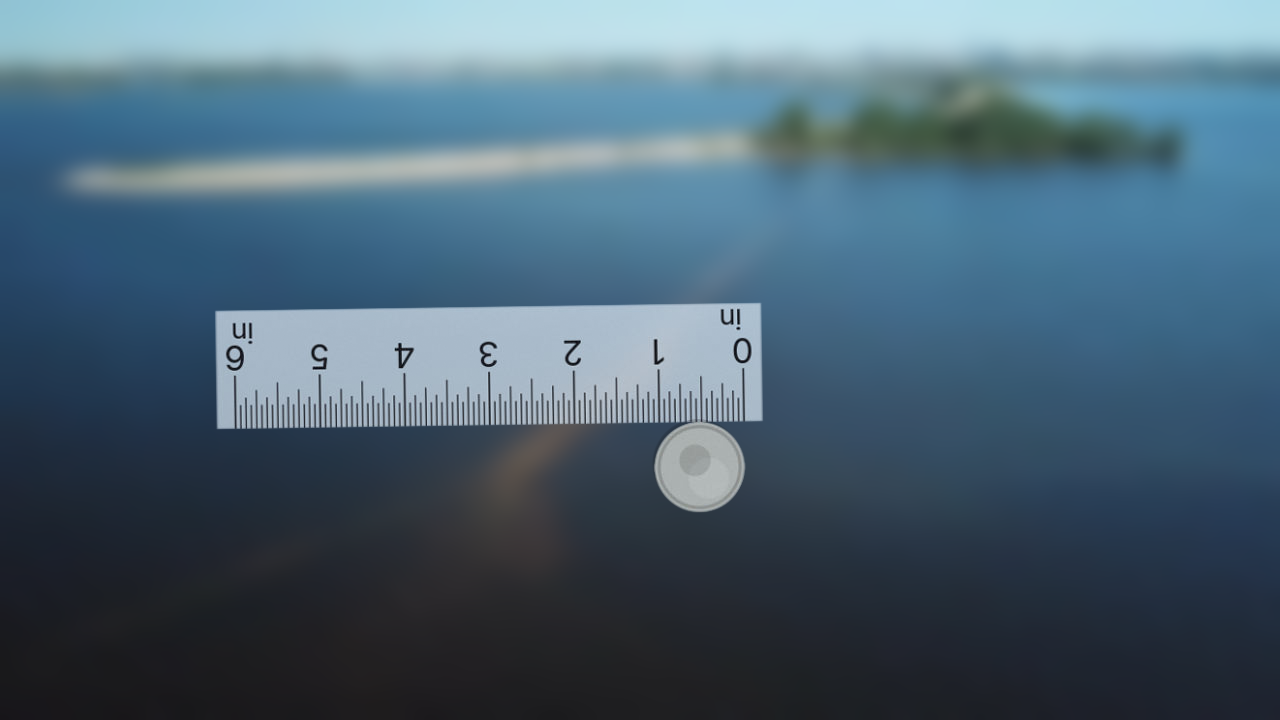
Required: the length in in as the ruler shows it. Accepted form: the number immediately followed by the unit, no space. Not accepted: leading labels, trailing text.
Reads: 1.0625in
